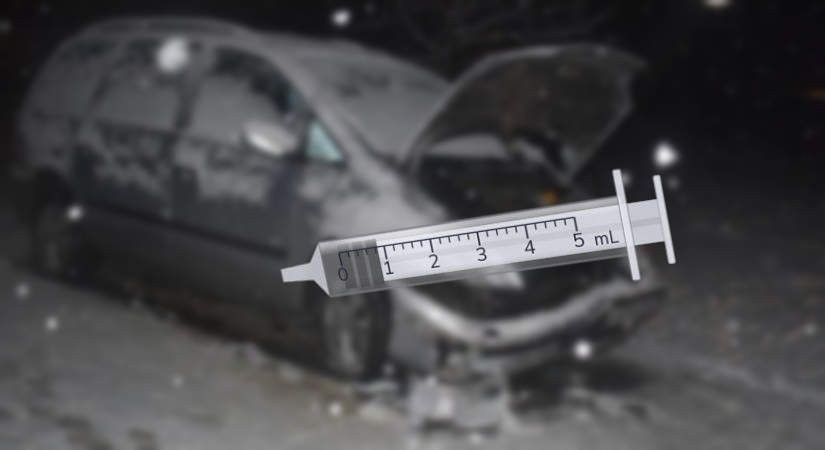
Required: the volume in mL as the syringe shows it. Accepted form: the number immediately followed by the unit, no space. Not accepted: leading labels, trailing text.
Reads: 0mL
